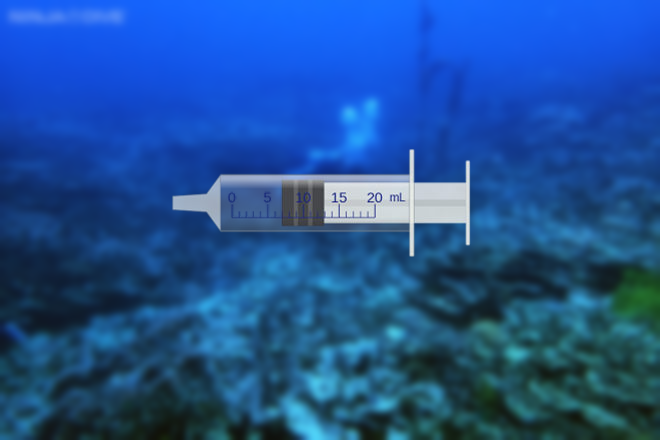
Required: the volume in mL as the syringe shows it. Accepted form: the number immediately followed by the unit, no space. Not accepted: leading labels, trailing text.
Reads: 7mL
